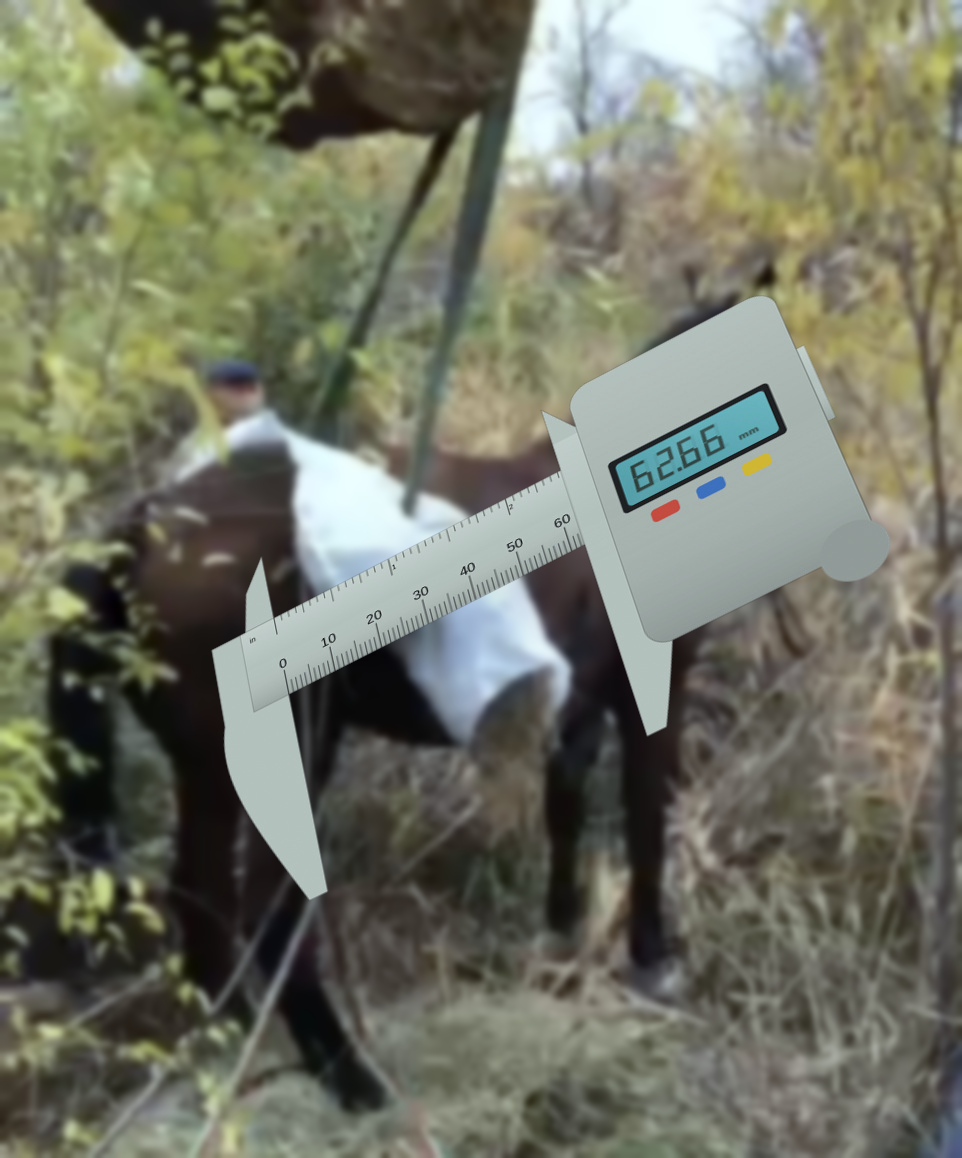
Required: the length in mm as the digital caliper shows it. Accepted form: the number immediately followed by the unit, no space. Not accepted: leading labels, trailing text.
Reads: 62.66mm
